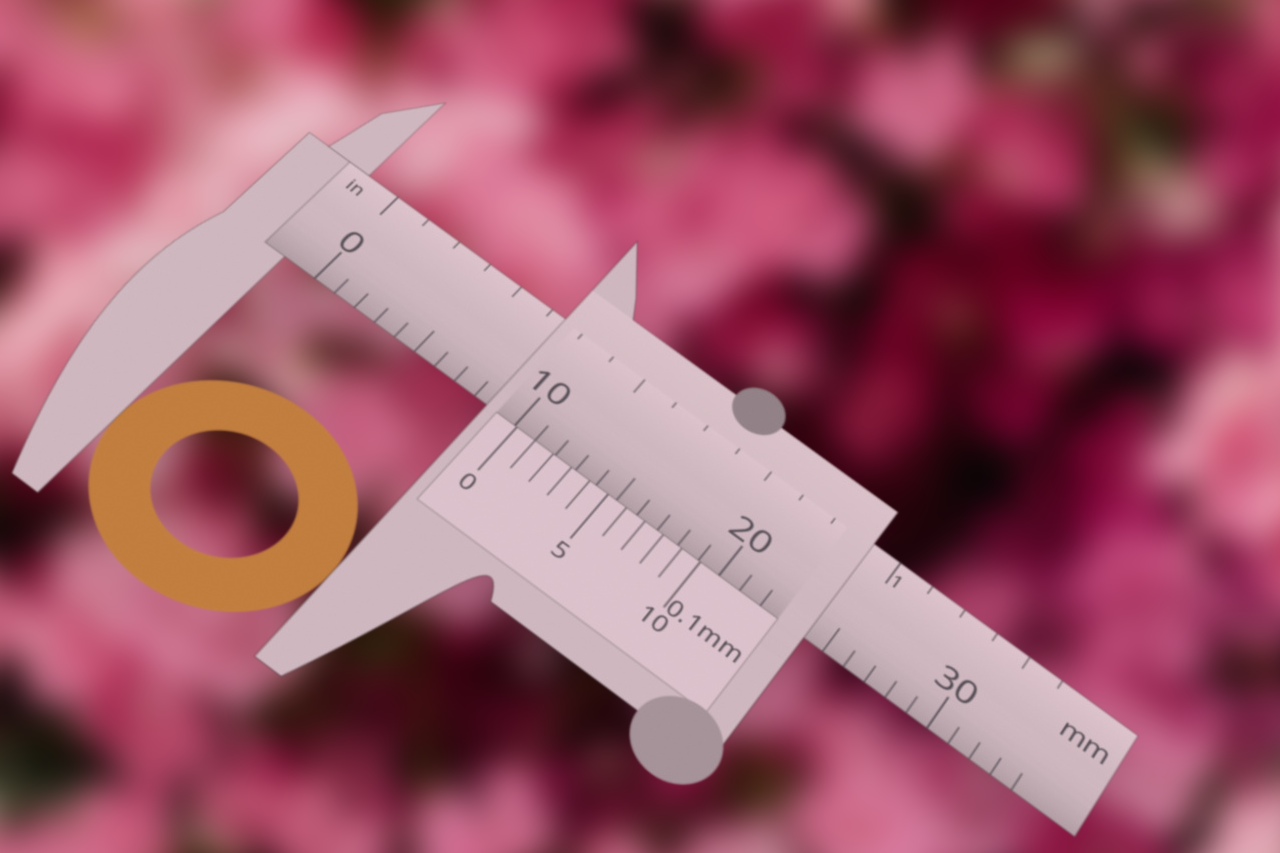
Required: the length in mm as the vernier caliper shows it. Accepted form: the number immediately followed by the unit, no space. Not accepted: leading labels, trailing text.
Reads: 10.1mm
